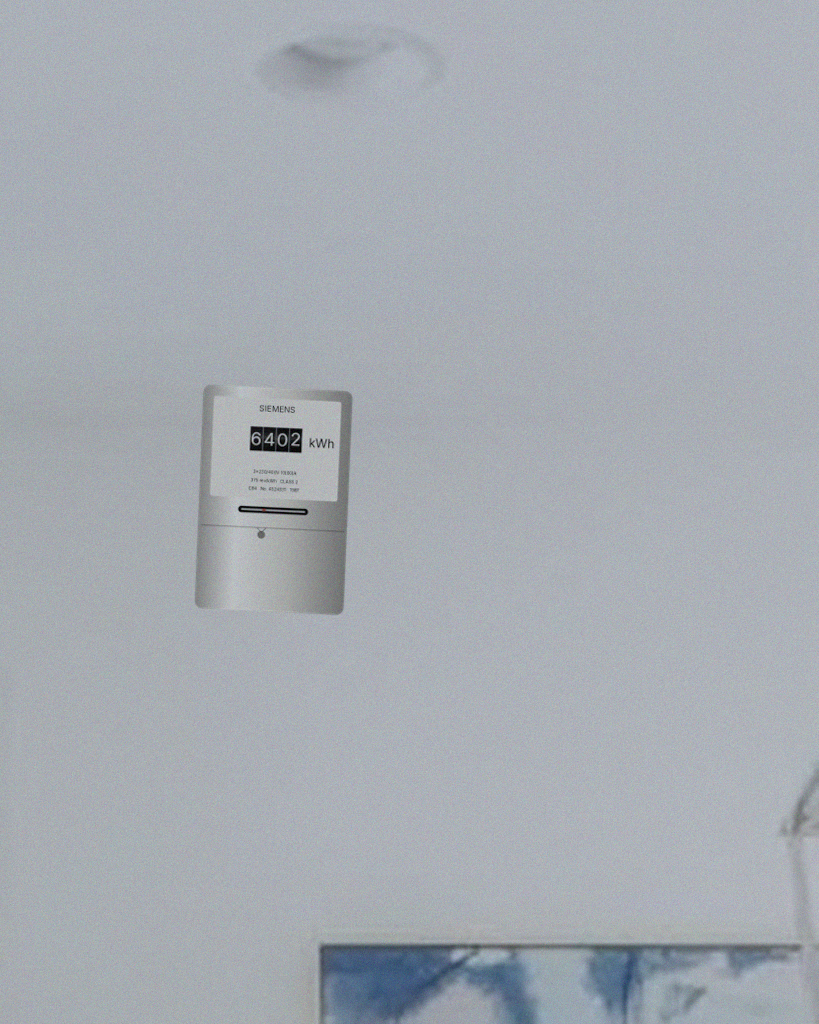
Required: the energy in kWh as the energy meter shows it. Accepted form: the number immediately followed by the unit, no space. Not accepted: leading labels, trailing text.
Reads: 6402kWh
